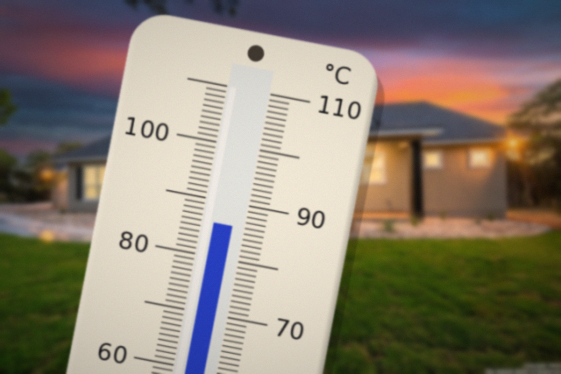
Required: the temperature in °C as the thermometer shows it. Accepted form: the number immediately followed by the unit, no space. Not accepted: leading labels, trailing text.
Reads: 86°C
